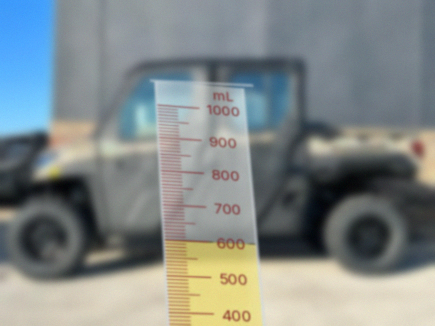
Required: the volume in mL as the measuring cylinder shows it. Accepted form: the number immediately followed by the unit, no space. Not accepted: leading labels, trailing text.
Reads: 600mL
